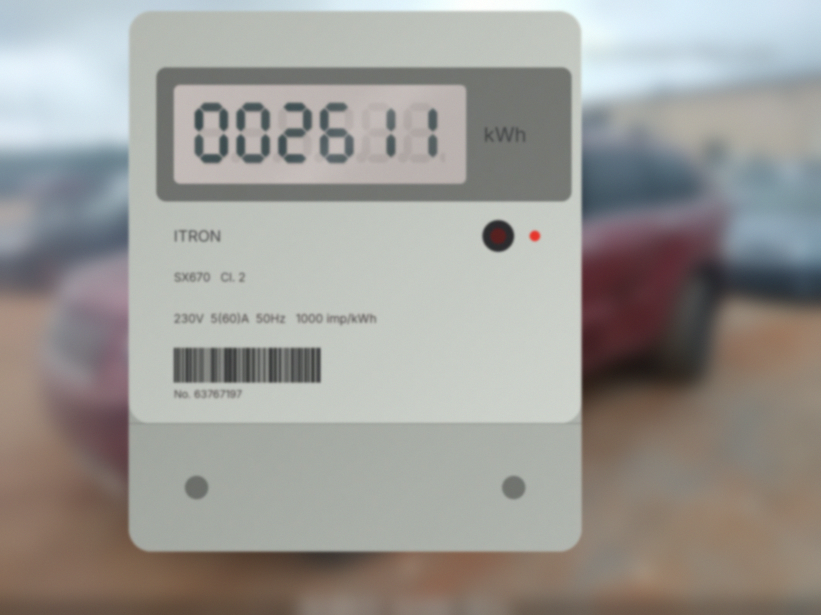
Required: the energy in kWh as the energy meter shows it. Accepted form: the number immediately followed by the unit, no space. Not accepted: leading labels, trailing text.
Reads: 2611kWh
